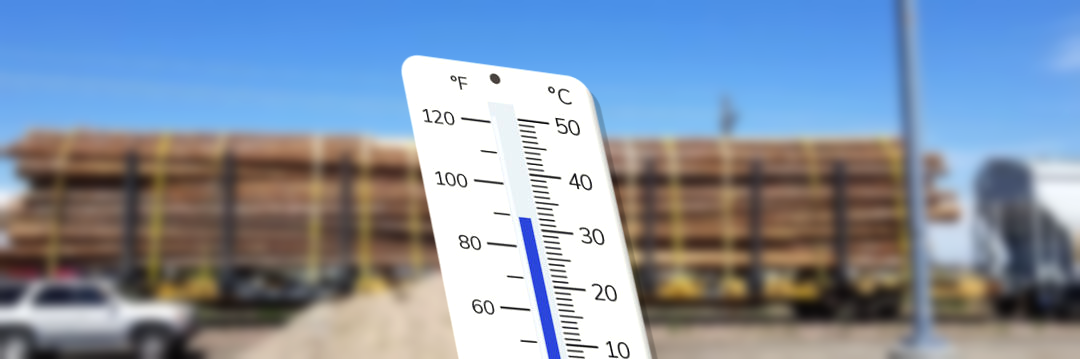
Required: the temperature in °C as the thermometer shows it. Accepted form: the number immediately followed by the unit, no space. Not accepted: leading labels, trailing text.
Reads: 32°C
